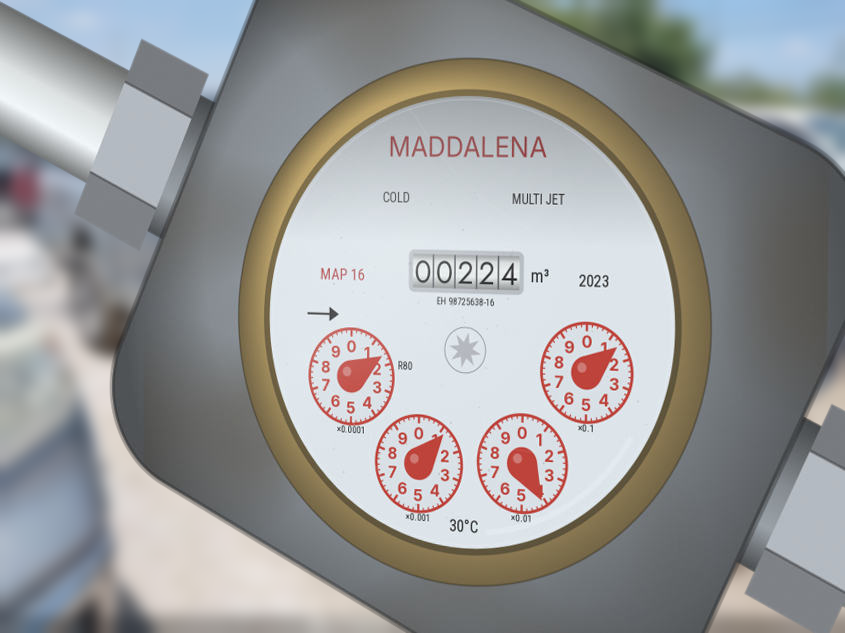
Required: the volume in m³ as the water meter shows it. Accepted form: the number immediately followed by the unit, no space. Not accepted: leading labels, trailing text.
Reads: 224.1411m³
